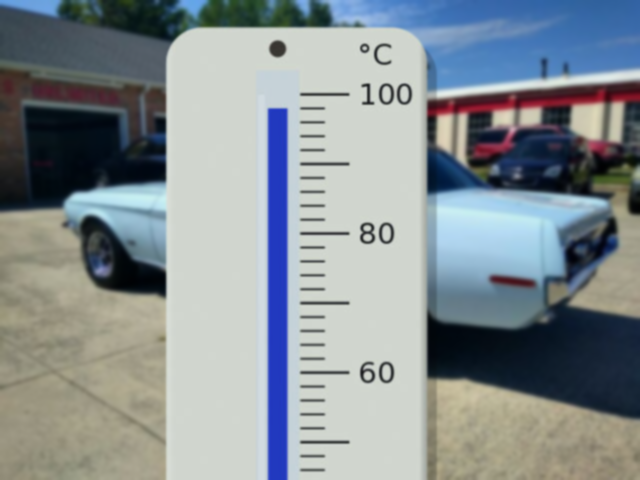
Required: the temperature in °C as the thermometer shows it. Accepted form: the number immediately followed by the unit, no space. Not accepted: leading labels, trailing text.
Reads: 98°C
